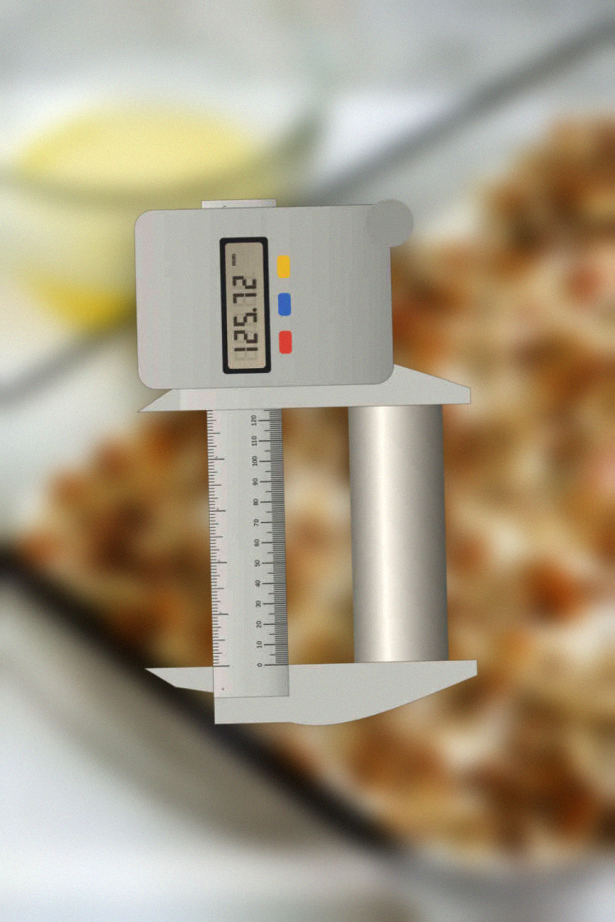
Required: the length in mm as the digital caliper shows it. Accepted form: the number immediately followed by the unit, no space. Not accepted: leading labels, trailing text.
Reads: 125.72mm
